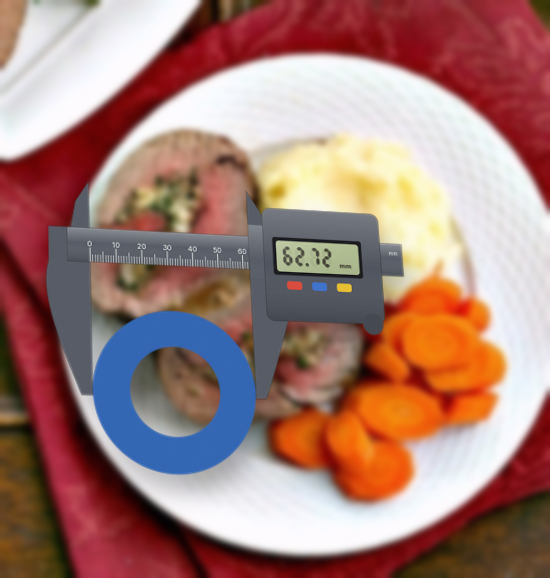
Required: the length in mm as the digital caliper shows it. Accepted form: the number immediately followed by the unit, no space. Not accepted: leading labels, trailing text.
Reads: 62.72mm
